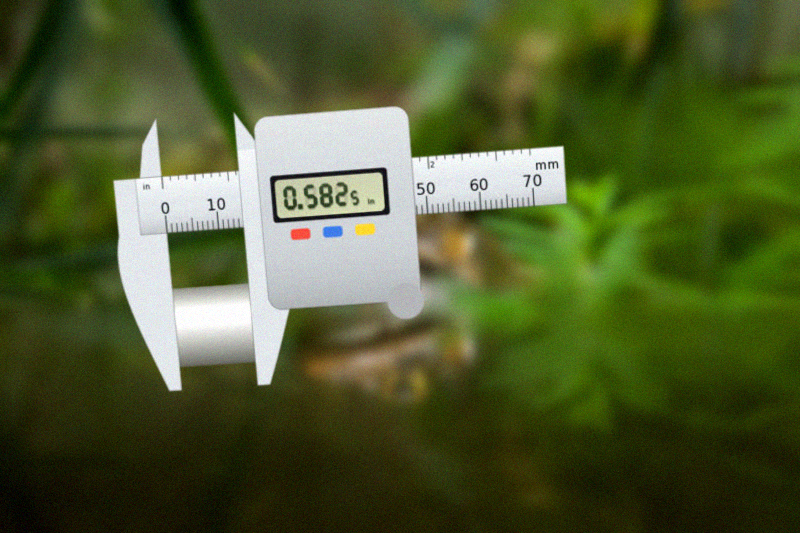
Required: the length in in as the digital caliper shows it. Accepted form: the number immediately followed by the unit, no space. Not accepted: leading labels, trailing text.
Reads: 0.5825in
